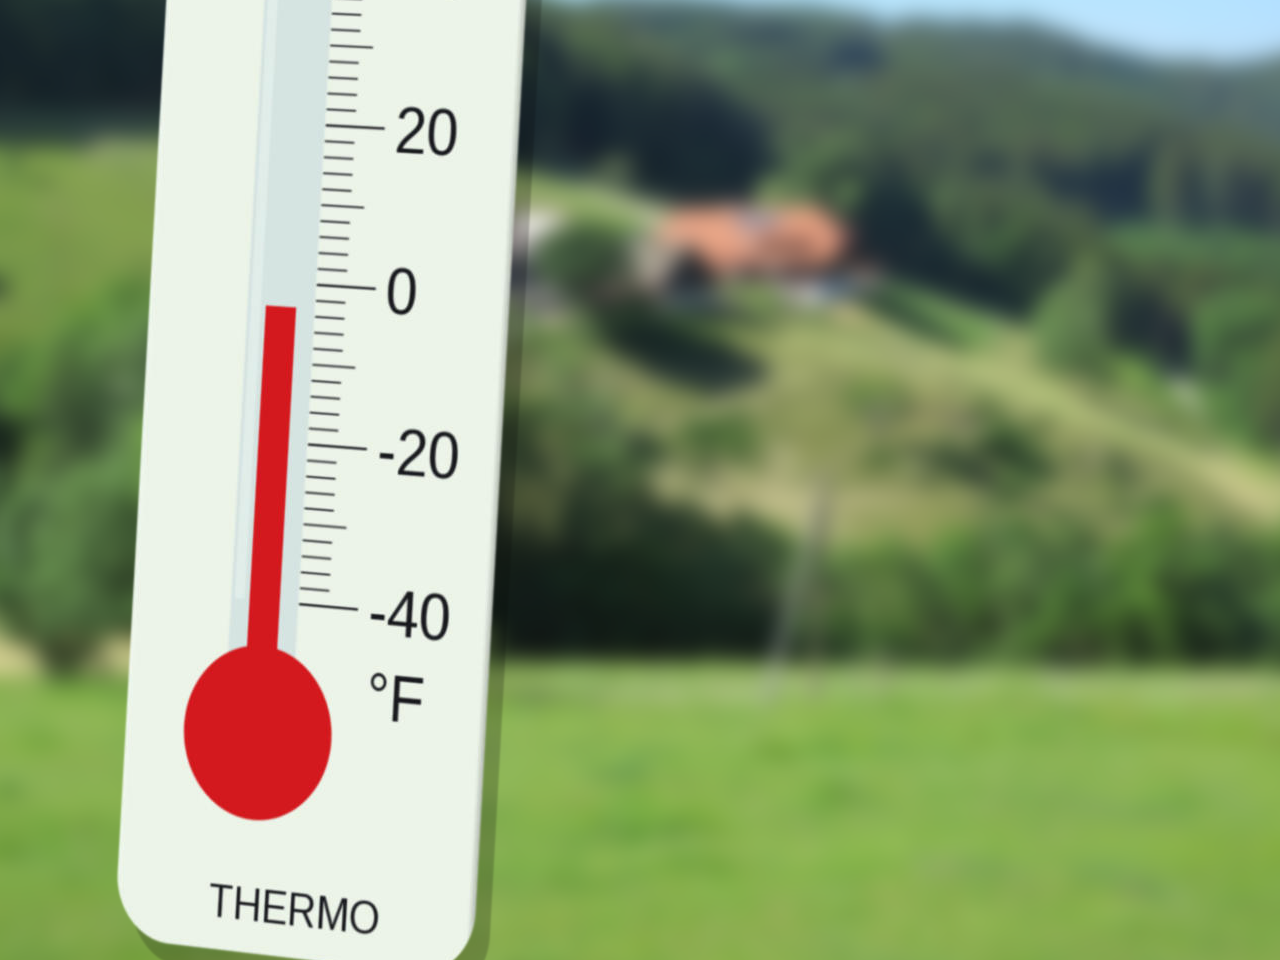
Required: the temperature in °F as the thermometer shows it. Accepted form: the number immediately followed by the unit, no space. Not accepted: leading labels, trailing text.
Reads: -3°F
